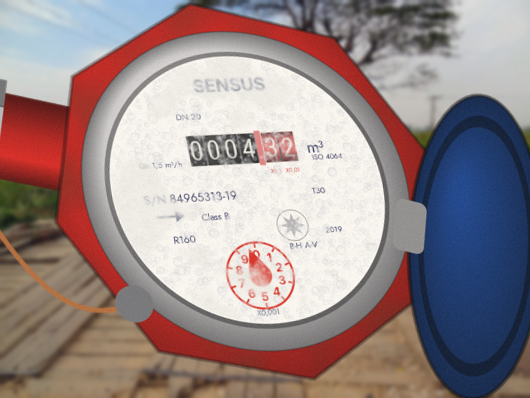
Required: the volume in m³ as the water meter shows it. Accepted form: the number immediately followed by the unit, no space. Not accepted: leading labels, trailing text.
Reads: 4.319m³
